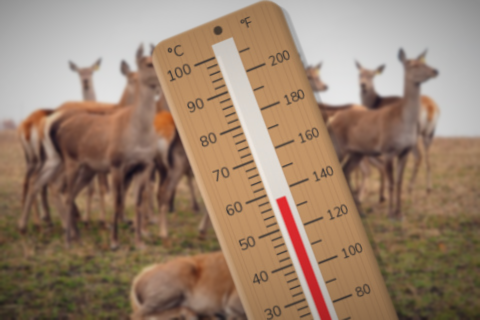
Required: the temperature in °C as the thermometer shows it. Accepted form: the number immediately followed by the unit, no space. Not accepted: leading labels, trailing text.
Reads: 58°C
